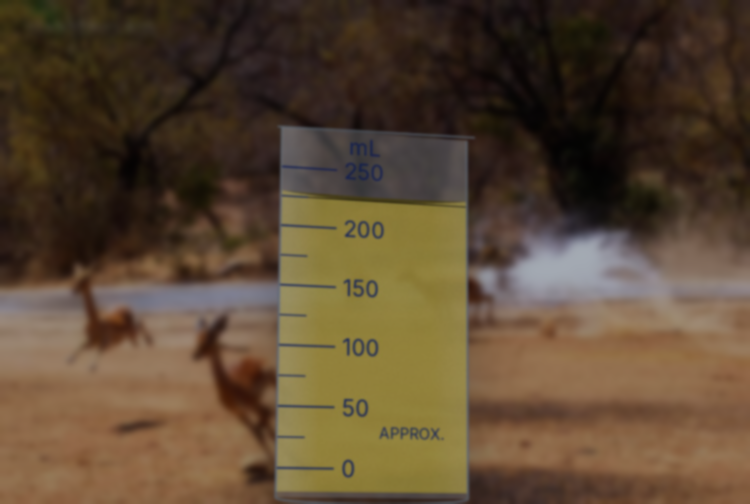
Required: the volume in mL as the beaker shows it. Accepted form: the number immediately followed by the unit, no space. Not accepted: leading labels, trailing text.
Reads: 225mL
